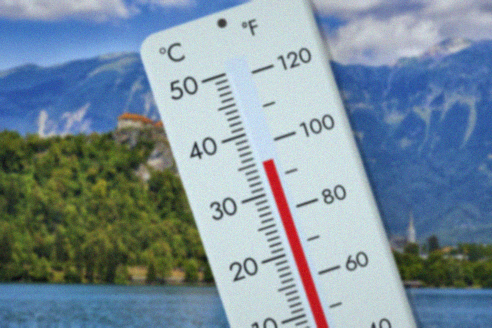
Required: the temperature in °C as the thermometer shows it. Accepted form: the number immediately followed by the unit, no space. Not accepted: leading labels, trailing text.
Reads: 35°C
